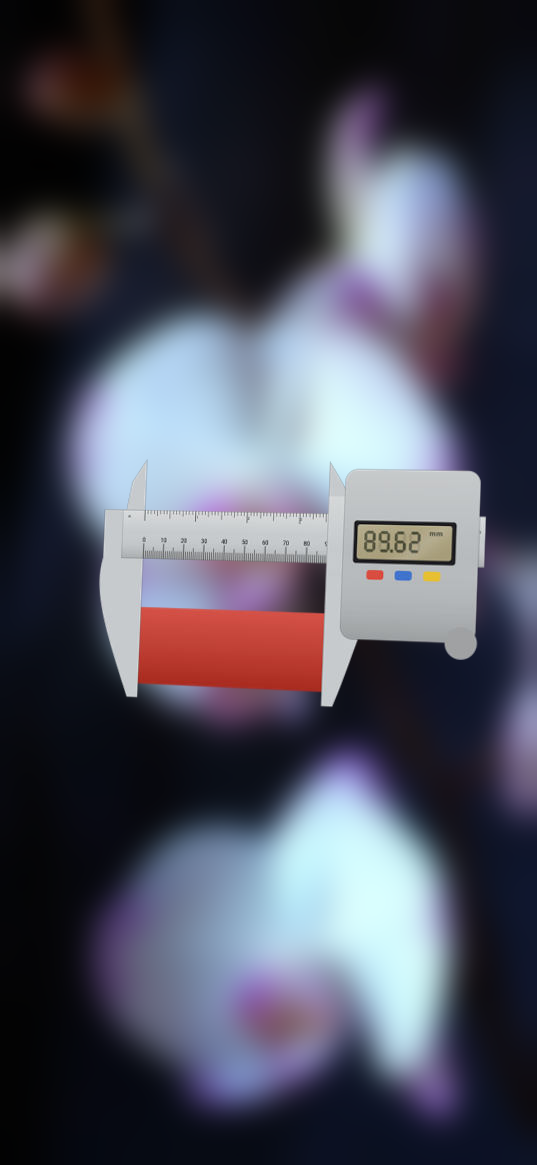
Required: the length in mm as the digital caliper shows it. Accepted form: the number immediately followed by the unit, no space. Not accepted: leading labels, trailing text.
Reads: 89.62mm
